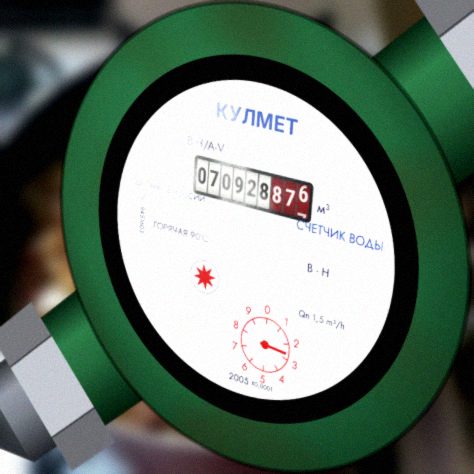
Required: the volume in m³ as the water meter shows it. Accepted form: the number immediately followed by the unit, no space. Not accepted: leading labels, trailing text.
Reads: 70928.8762m³
